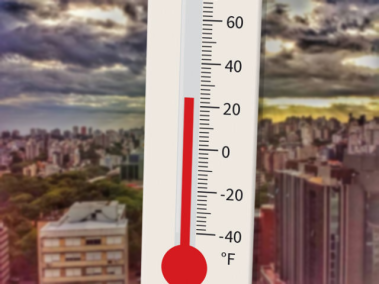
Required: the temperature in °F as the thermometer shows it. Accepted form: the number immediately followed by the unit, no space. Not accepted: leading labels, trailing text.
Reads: 24°F
